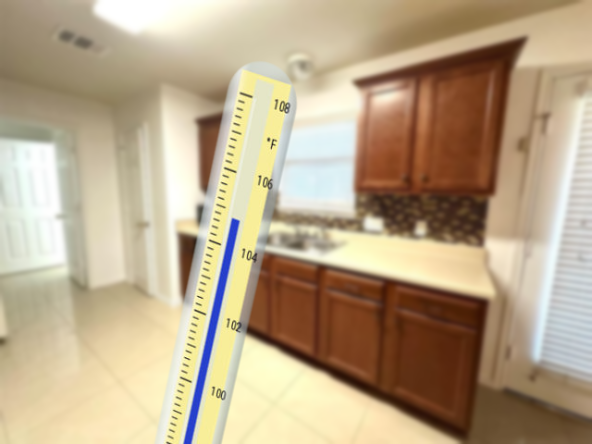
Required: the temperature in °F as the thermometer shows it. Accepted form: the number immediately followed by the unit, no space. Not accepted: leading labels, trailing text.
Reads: 104.8°F
